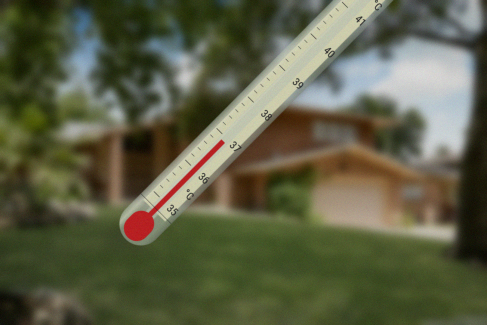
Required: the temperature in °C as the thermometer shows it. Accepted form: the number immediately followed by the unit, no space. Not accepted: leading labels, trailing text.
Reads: 36.9°C
